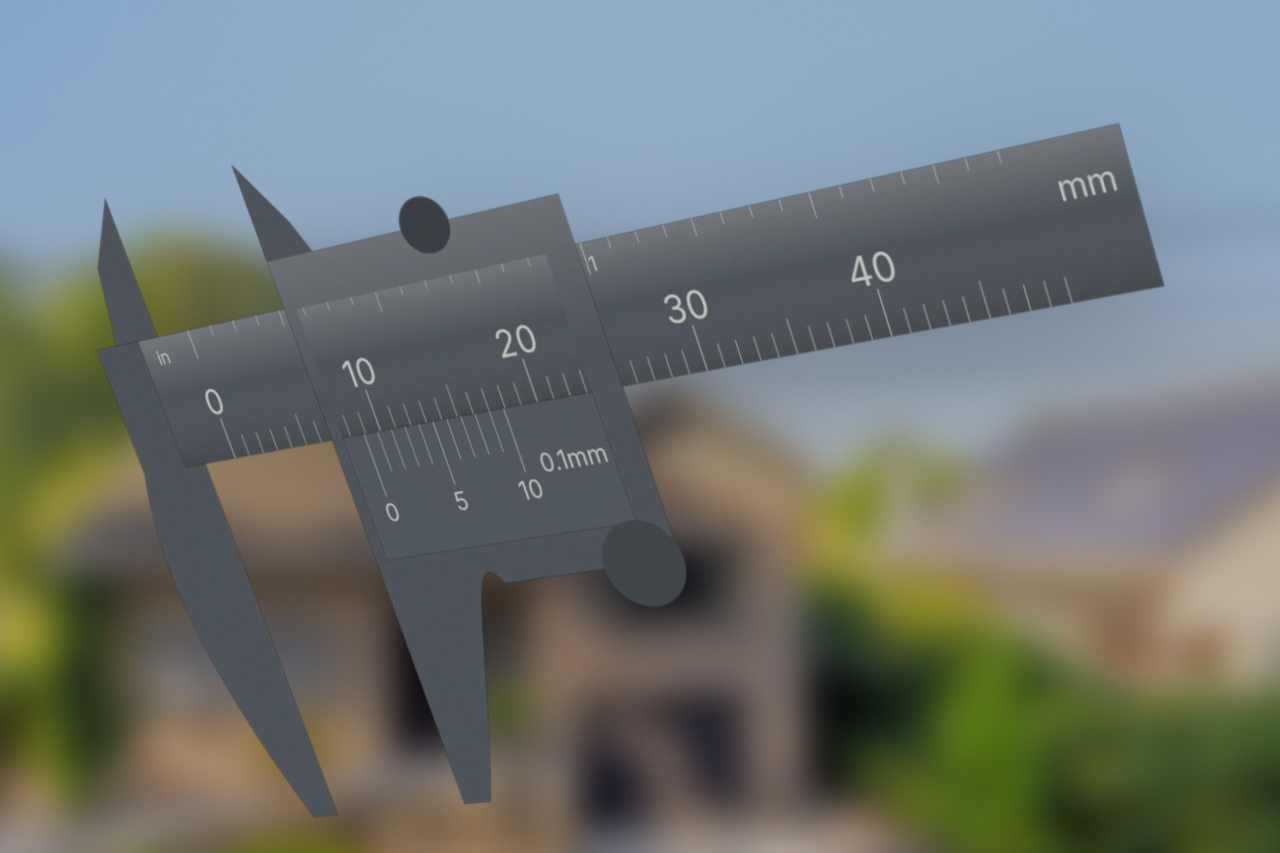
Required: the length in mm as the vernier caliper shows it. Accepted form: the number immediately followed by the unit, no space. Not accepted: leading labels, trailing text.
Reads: 8.9mm
